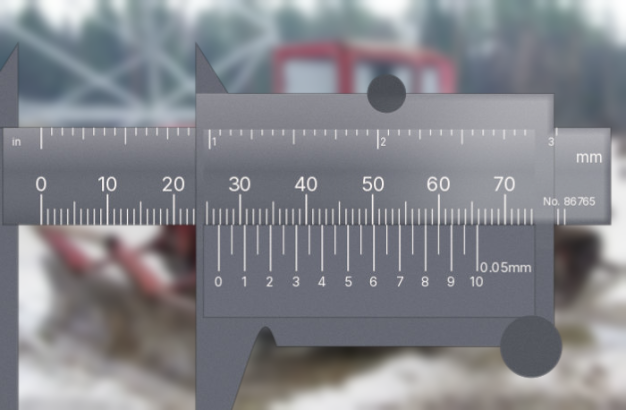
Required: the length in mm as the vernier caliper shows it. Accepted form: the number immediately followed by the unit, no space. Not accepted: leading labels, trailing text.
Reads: 26.8mm
